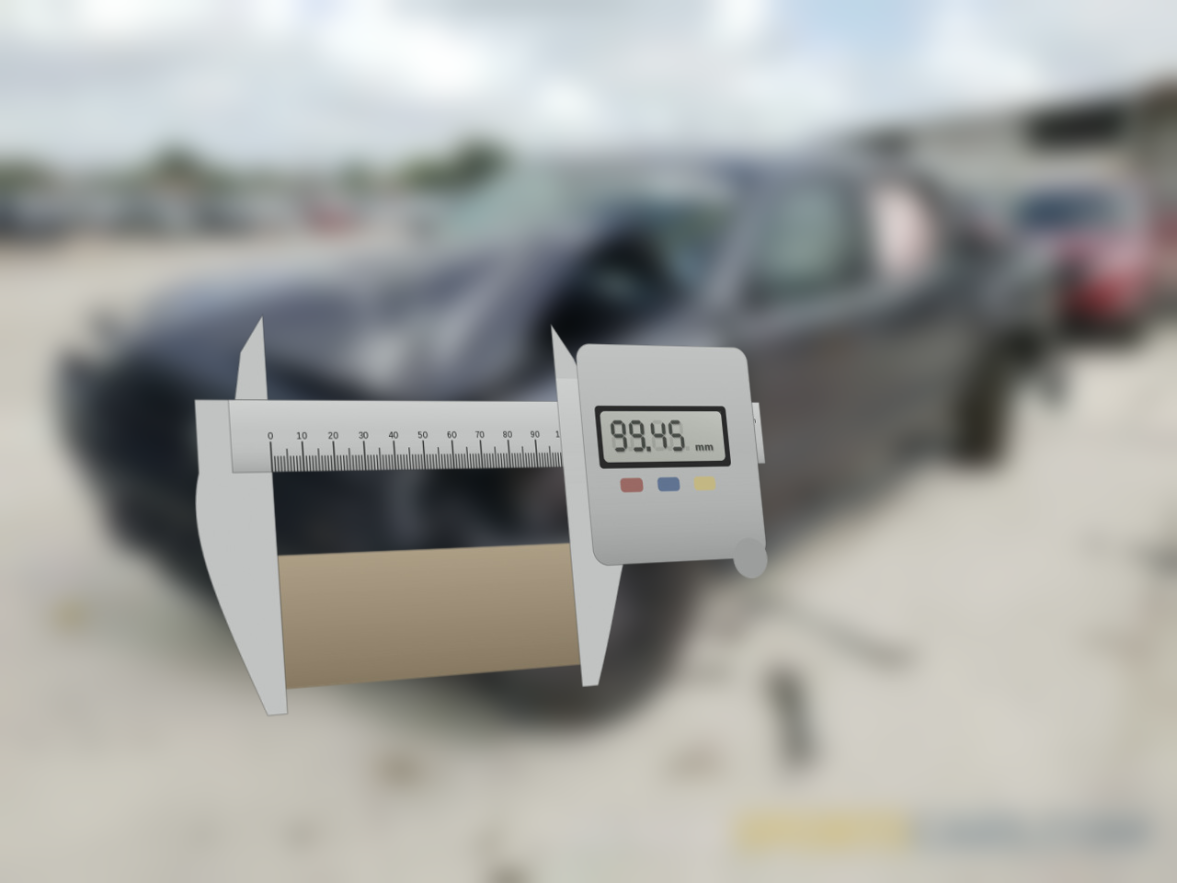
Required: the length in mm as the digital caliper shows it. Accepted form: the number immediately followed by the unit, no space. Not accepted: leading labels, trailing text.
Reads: 99.45mm
